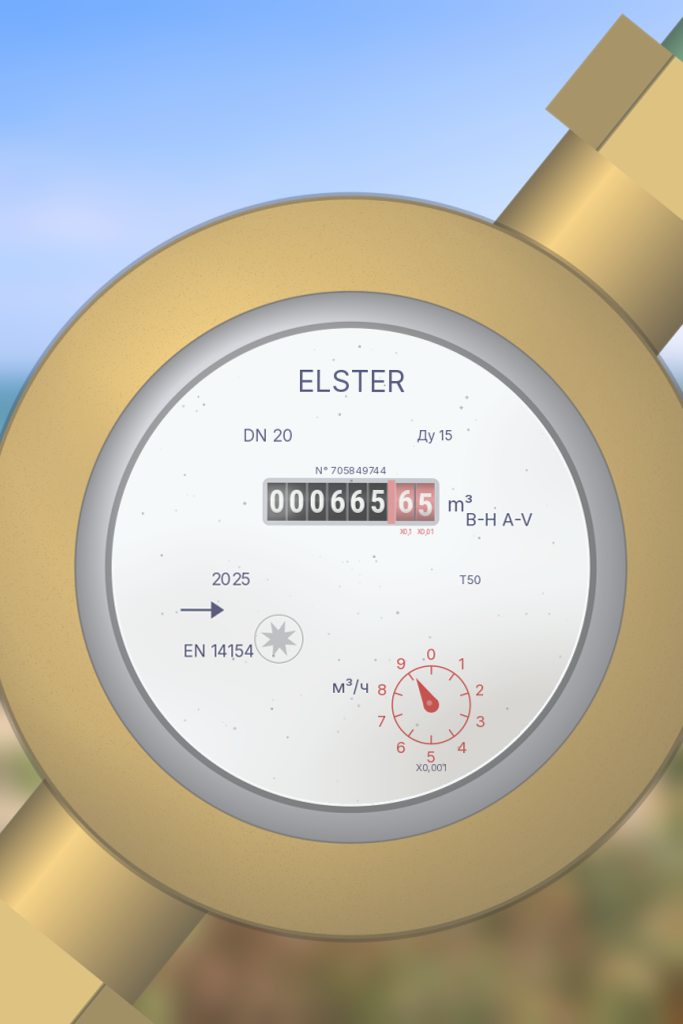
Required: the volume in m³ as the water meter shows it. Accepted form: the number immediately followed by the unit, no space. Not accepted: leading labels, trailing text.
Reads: 665.649m³
